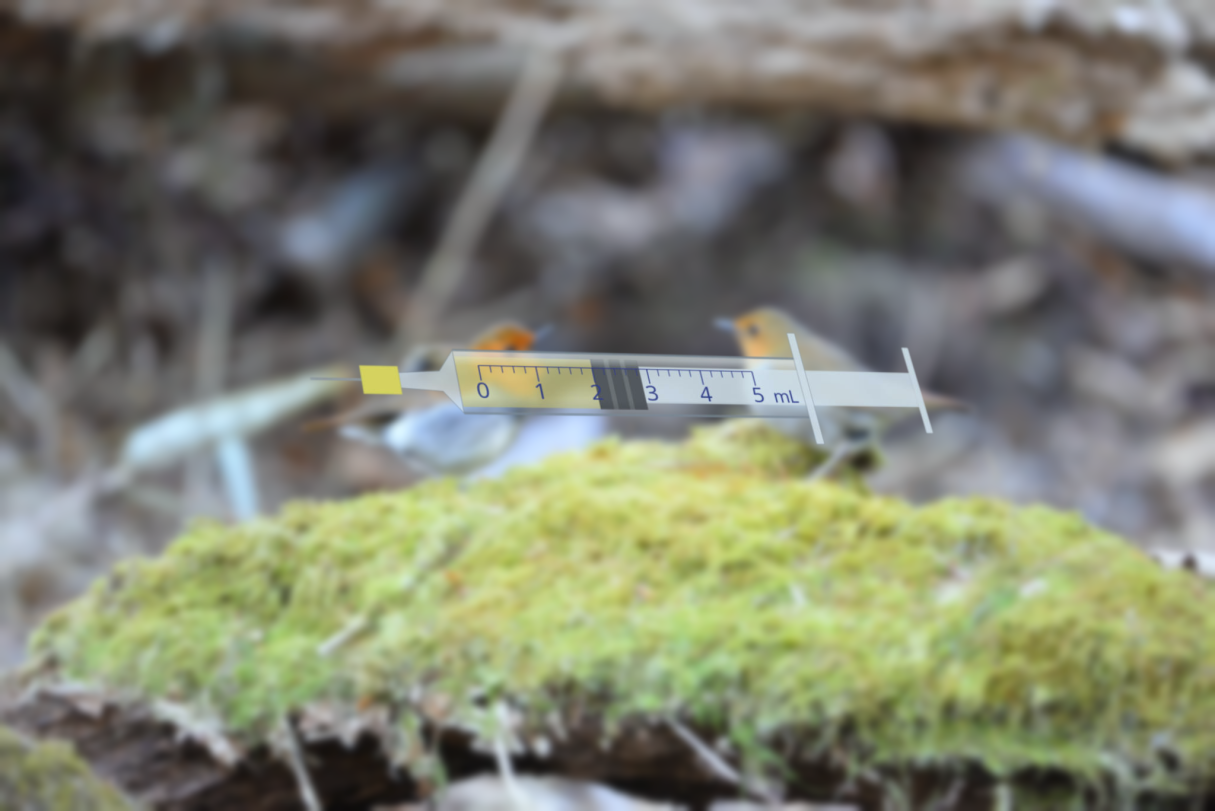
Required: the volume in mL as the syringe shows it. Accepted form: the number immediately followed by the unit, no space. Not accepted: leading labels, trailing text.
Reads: 2mL
